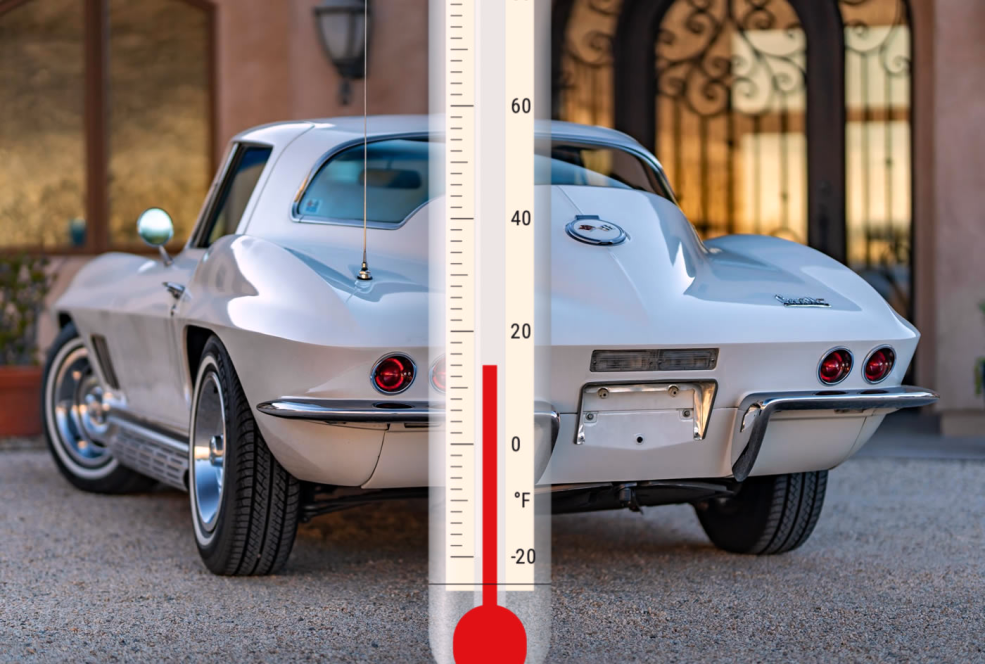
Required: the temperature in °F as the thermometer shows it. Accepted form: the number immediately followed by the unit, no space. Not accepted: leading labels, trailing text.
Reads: 14°F
